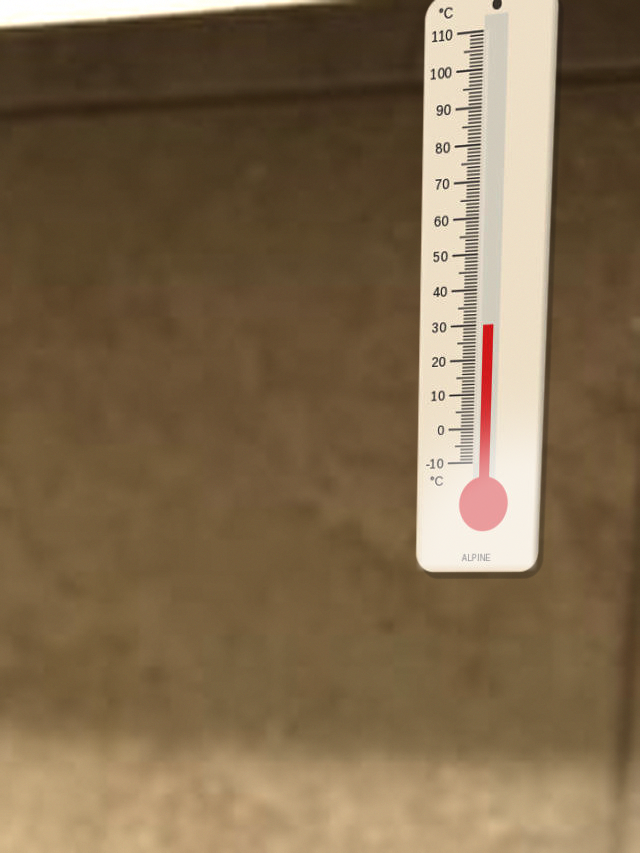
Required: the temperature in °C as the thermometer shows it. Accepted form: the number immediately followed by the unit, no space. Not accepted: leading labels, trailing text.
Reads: 30°C
